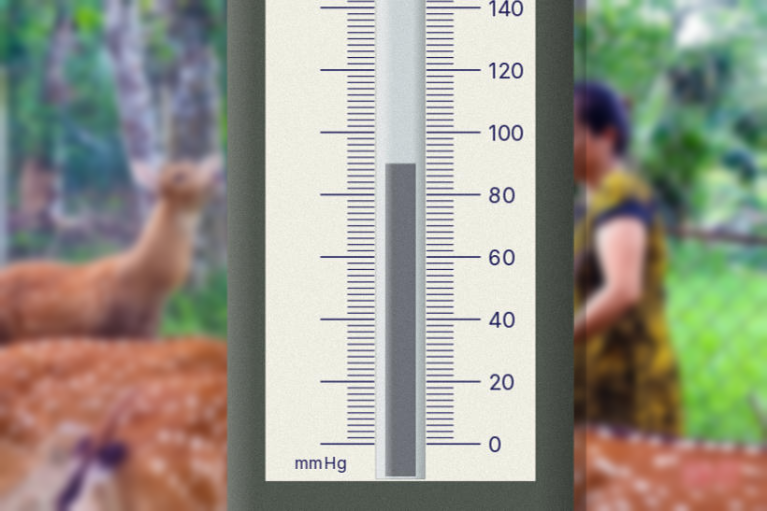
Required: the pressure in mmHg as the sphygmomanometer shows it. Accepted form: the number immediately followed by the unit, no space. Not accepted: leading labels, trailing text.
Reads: 90mmHg
